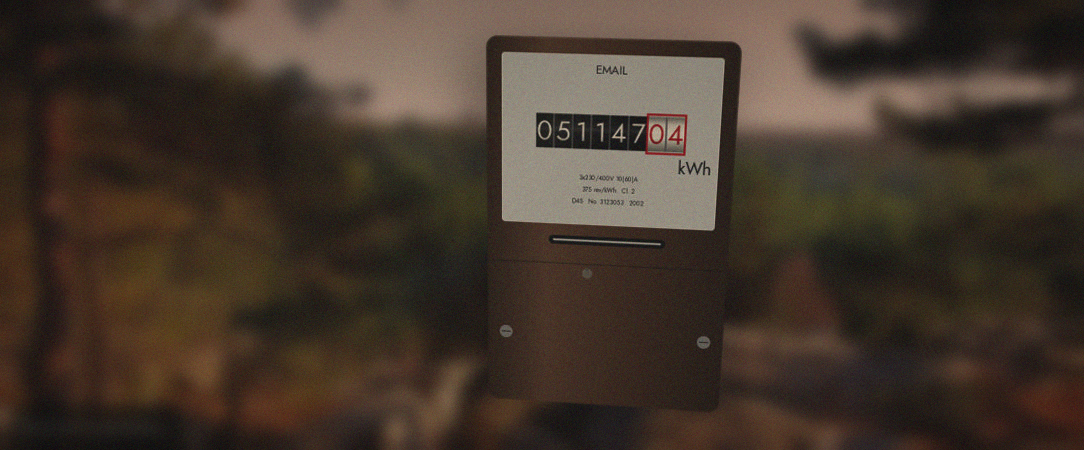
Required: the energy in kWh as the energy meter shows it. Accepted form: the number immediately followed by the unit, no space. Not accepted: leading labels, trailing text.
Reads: 51147.04kWh
